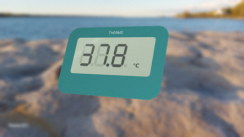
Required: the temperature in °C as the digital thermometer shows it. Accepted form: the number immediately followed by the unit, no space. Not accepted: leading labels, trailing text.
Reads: 37.8°C
